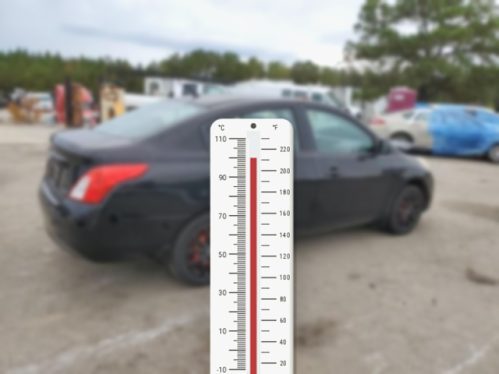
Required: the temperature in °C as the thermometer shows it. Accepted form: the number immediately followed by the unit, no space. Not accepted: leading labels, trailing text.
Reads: 100°C
